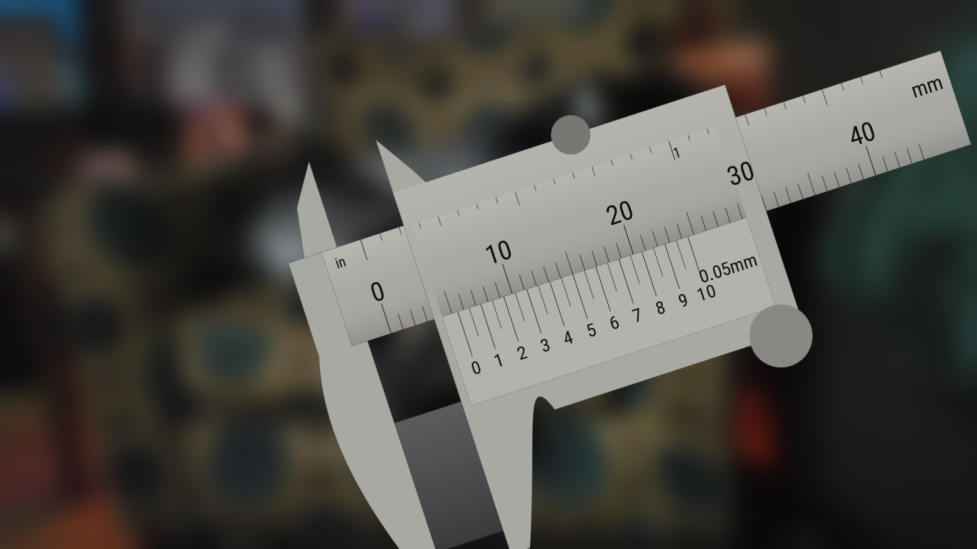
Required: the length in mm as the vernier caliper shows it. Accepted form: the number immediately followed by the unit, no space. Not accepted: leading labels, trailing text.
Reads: 5.5mm
